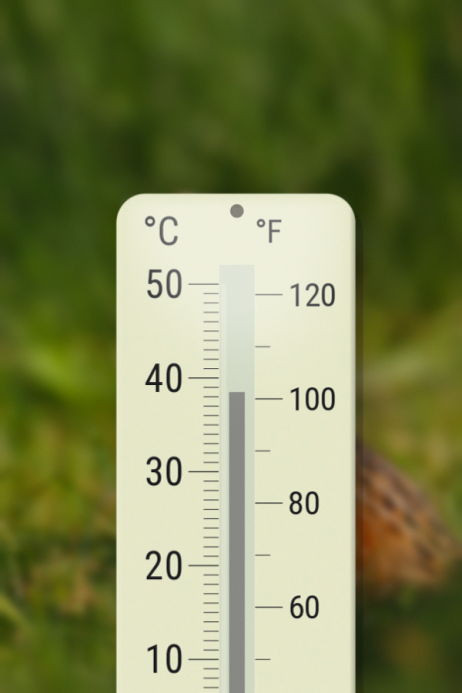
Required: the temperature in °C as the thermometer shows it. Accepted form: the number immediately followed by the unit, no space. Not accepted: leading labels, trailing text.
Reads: 38.5°C
